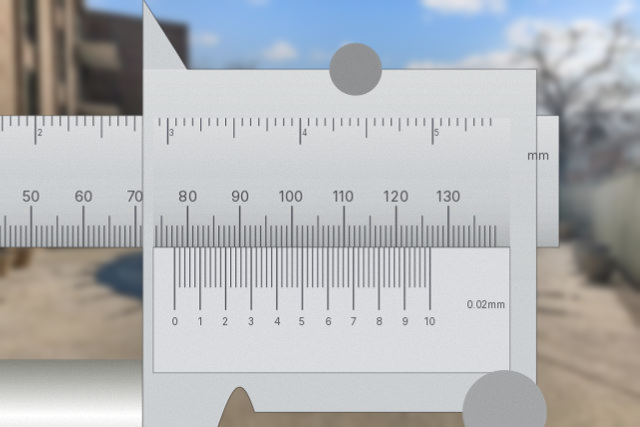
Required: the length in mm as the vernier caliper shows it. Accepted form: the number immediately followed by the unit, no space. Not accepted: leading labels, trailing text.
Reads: 77.5mm
